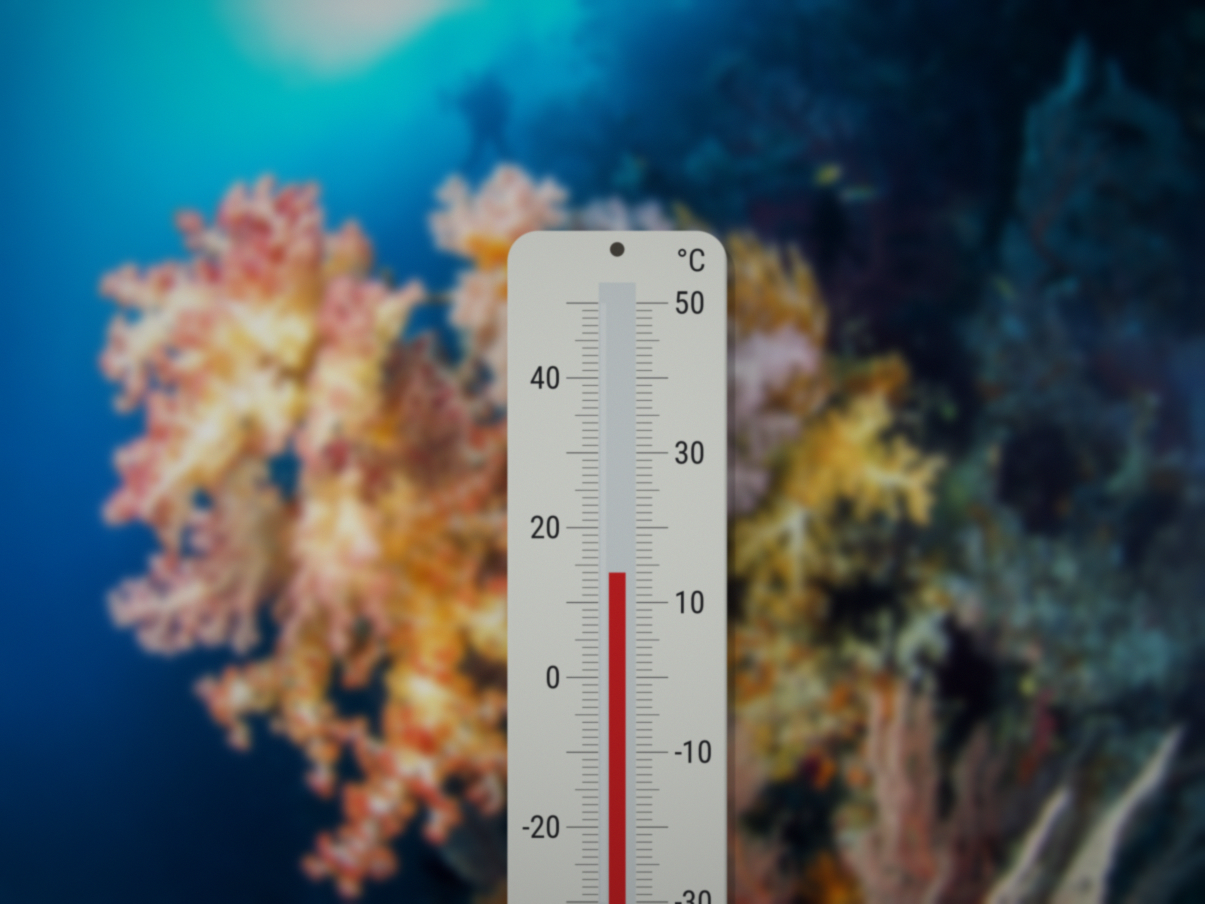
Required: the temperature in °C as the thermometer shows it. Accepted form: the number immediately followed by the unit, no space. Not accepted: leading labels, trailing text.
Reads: 14°C
